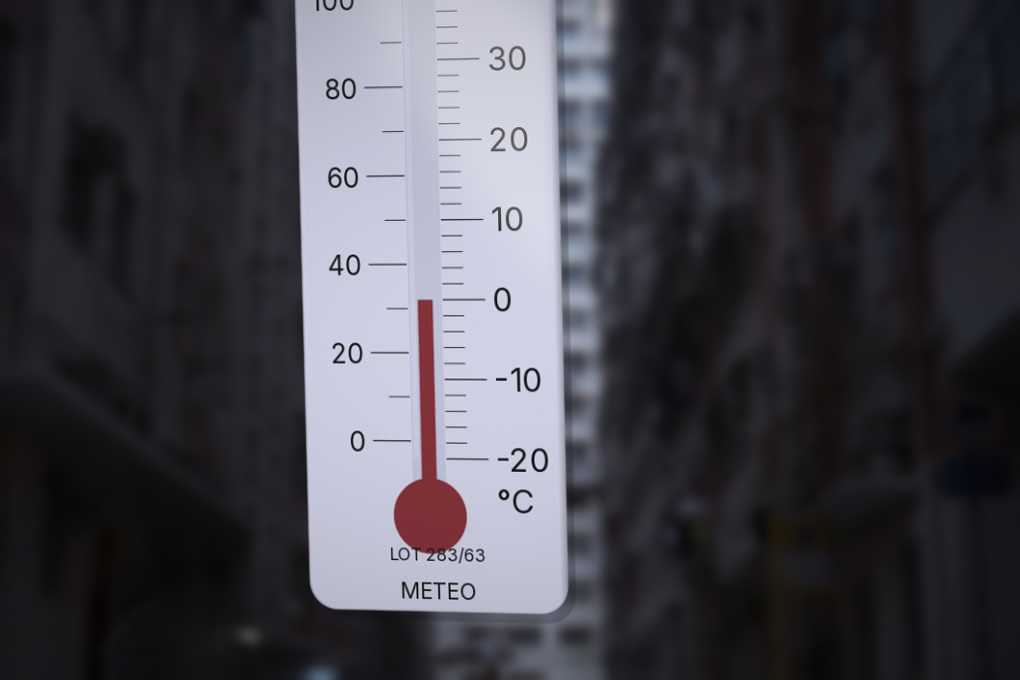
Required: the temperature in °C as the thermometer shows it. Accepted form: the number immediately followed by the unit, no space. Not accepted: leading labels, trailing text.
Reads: 0°C
